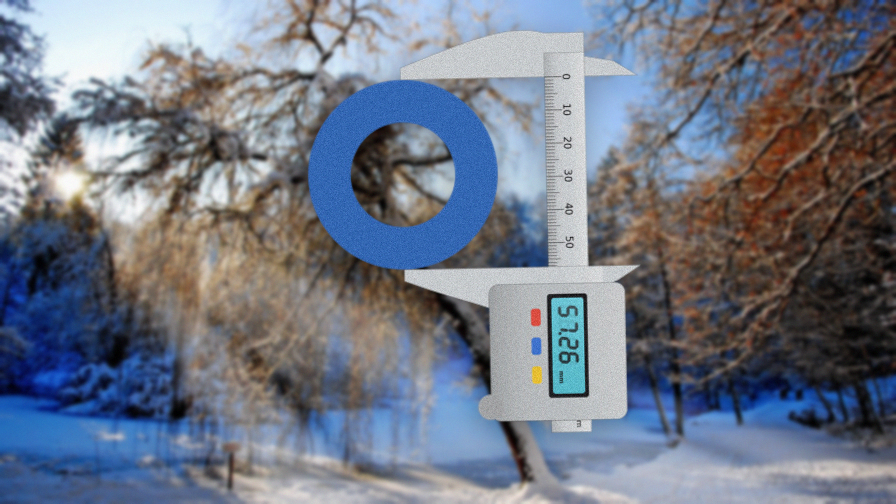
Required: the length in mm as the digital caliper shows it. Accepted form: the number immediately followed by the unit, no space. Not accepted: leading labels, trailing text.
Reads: 57.26mm
